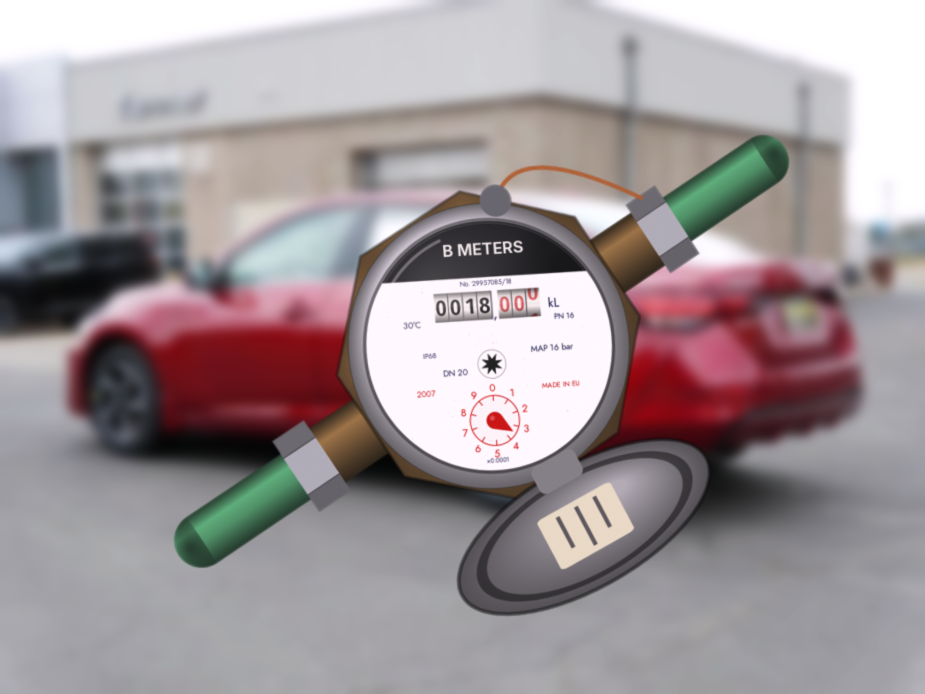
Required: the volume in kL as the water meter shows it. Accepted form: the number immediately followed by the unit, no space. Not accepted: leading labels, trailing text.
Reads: 18.0003kL
